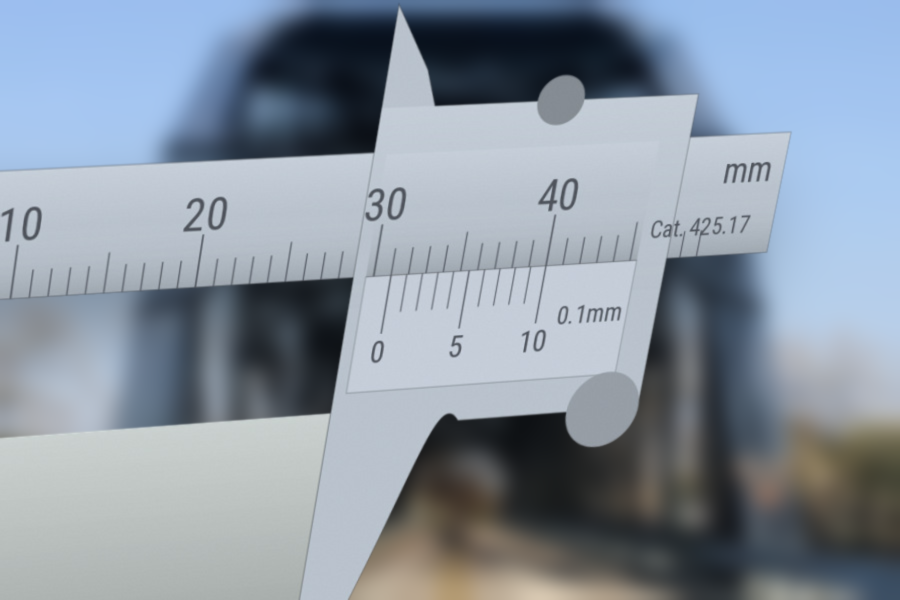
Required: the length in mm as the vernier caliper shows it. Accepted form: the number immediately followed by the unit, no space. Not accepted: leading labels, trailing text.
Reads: 31.0mm
